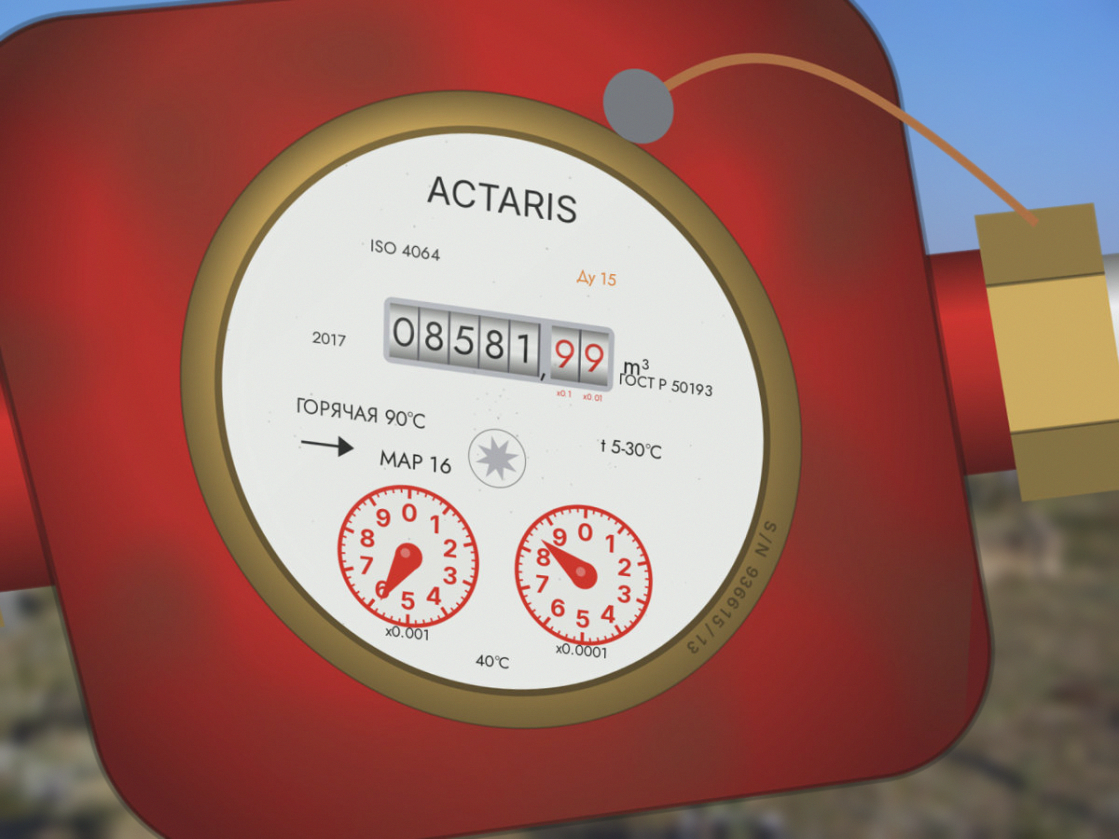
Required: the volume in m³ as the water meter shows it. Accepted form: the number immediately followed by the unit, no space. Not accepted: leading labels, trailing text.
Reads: 8581.9958m³
